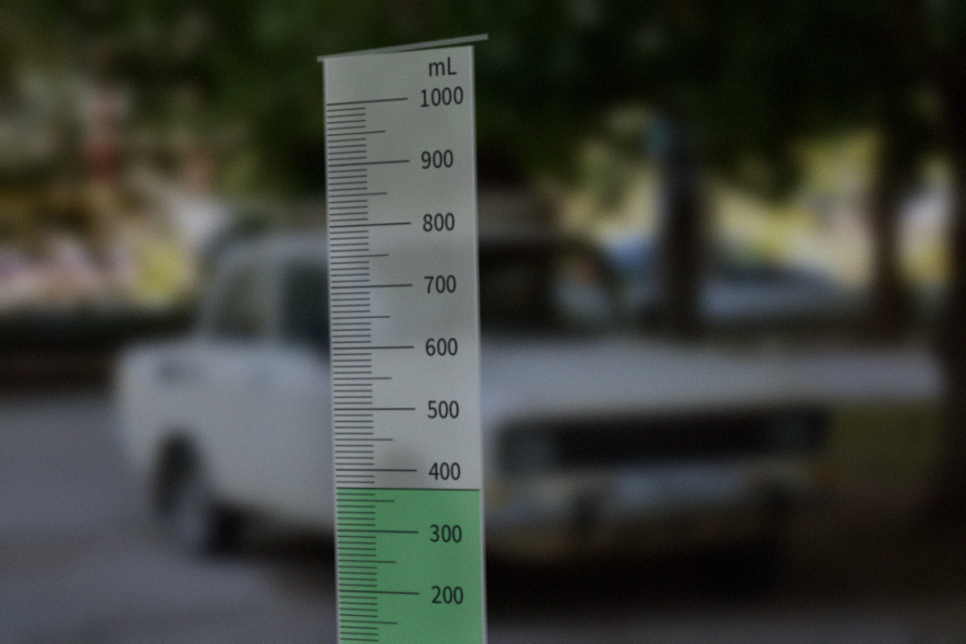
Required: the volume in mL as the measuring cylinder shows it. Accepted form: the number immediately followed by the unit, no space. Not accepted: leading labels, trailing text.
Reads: 370mL
